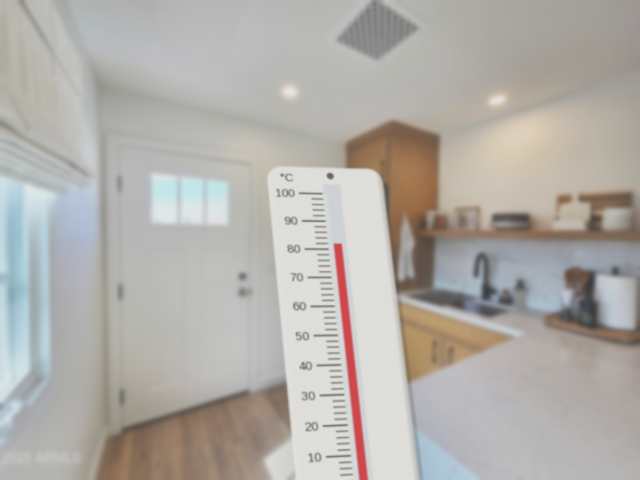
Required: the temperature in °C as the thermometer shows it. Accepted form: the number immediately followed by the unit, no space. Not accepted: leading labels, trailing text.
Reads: 82°C
